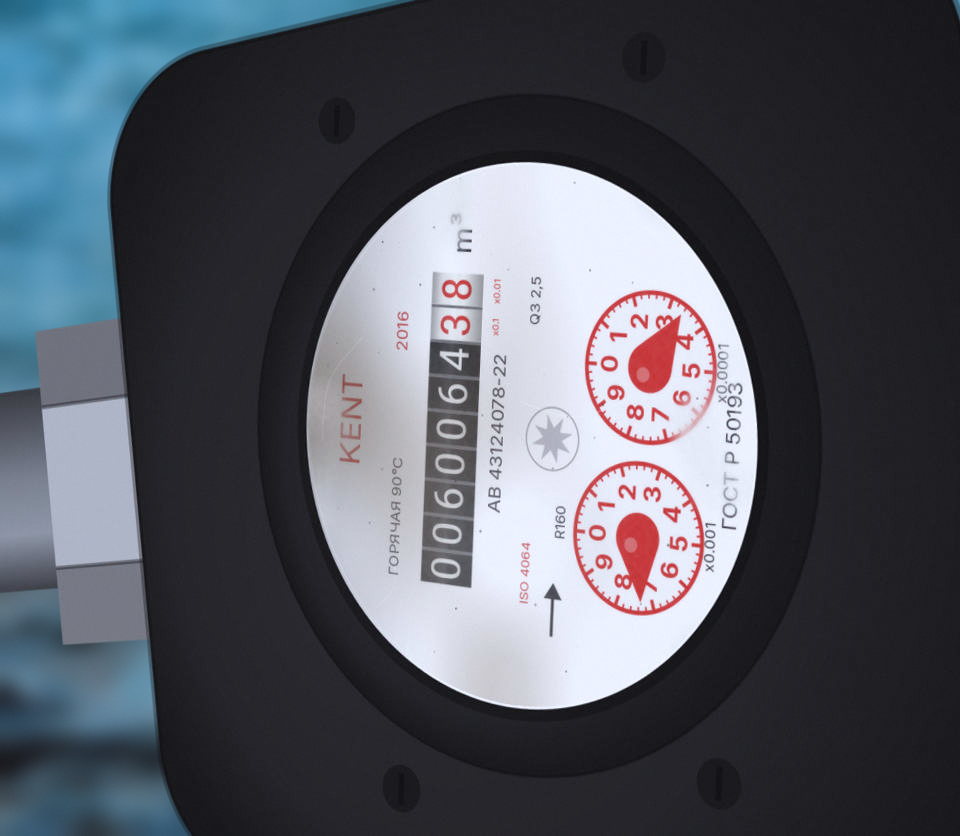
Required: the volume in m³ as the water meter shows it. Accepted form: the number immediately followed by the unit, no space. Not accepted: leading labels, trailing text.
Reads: 60064.3873m³
